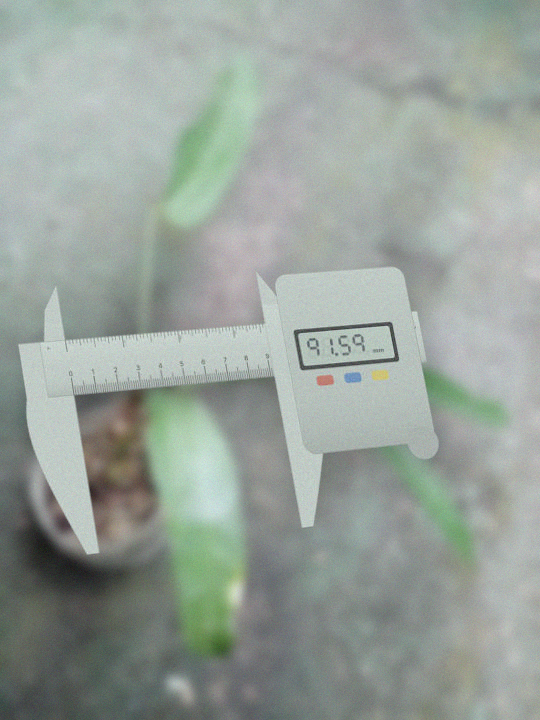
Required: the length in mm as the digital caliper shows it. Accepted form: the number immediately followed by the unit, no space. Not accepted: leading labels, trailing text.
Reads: 91.59mm
